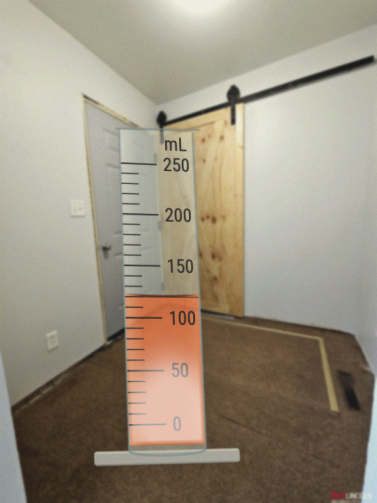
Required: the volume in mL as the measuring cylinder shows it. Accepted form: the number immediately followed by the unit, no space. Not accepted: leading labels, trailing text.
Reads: 120mL
